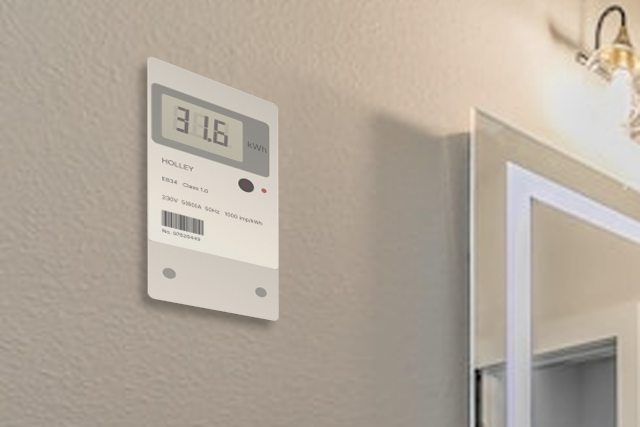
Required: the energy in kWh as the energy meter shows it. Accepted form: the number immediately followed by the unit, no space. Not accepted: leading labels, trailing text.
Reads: 31.6kWh
